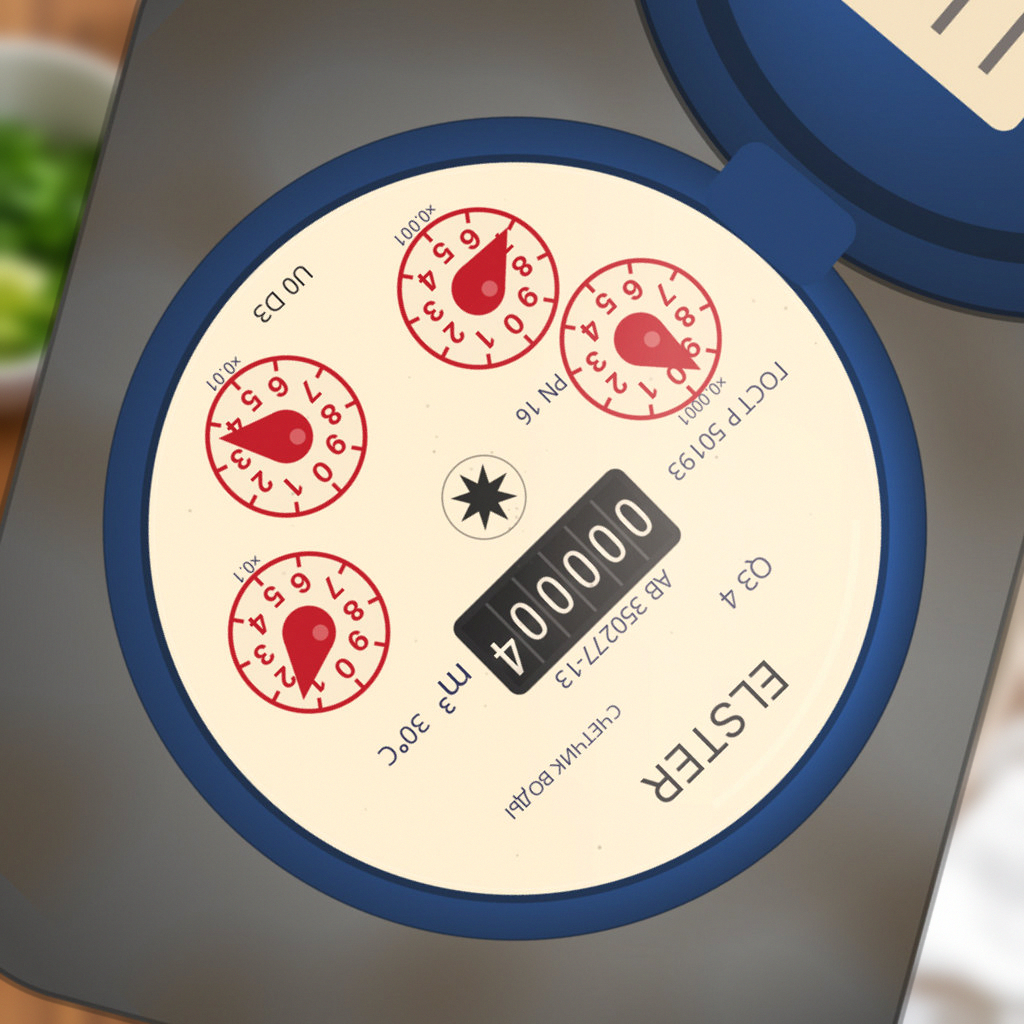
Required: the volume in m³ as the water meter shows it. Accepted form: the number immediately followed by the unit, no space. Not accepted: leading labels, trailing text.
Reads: 4.1369m³
